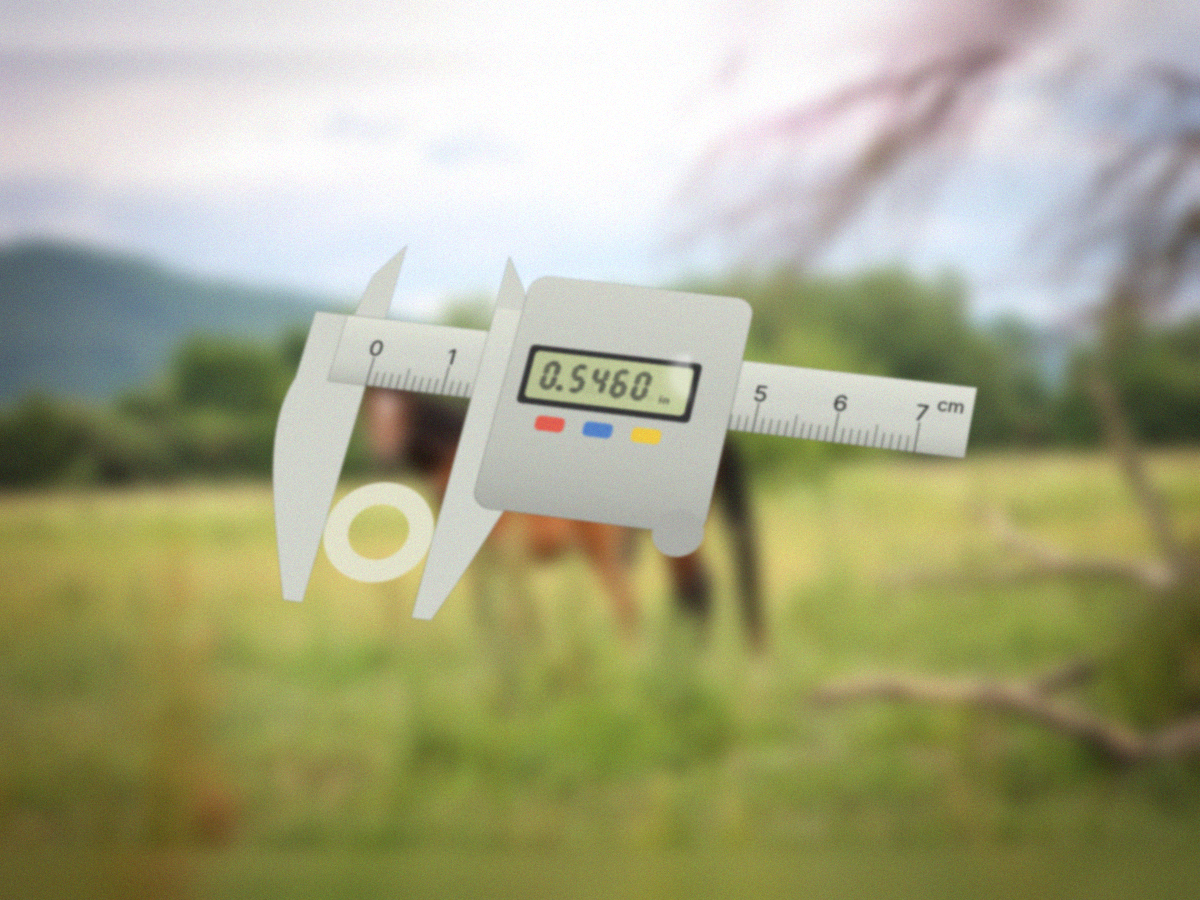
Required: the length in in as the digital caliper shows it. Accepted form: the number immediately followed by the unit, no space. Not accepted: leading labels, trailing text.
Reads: 0.5460in
